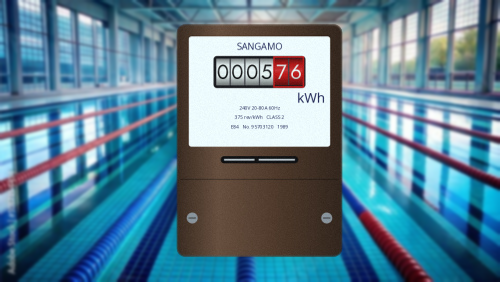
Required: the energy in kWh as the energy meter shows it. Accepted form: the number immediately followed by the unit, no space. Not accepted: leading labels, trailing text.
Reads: 5.76kWh
